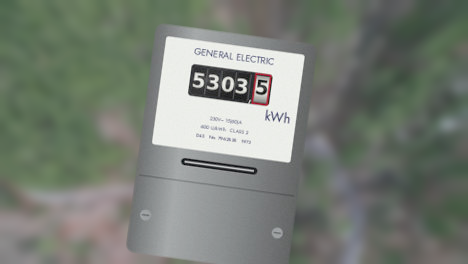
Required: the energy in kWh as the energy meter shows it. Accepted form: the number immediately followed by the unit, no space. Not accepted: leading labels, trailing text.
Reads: 5303.5kWh
